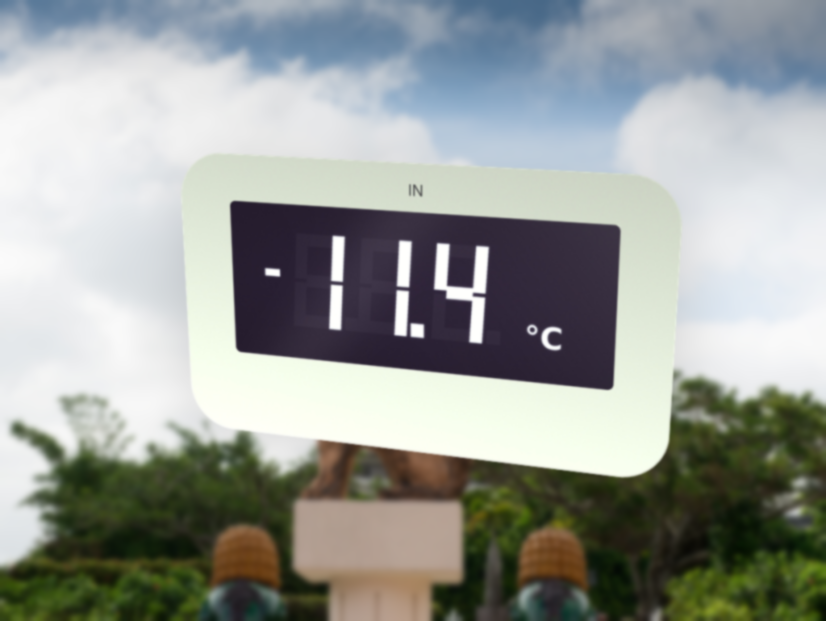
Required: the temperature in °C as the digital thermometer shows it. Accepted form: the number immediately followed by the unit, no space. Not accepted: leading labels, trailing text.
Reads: -11.4°C
